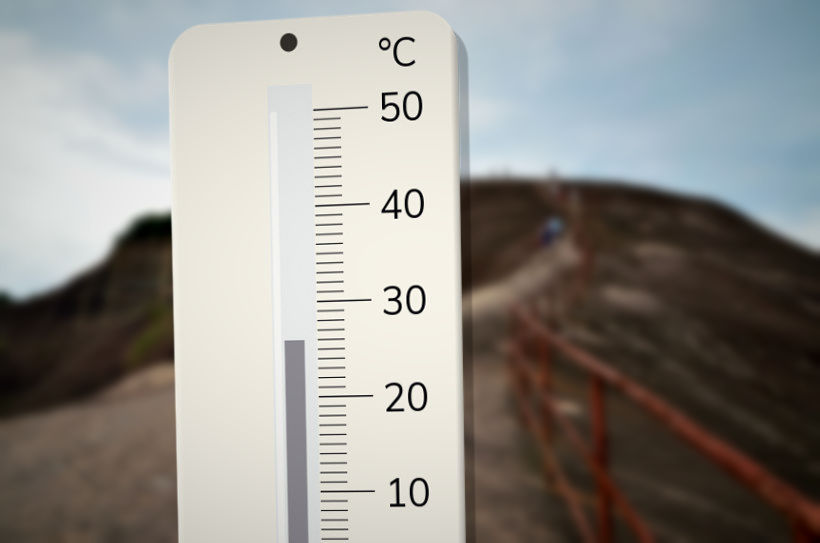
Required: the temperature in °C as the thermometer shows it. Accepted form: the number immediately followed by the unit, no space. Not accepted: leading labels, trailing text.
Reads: 26°C
